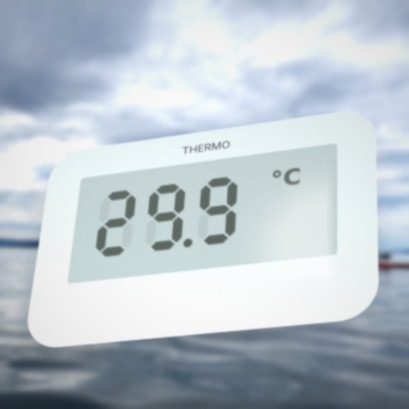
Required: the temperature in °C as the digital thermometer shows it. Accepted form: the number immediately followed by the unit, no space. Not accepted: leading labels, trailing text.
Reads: 29.9°C
